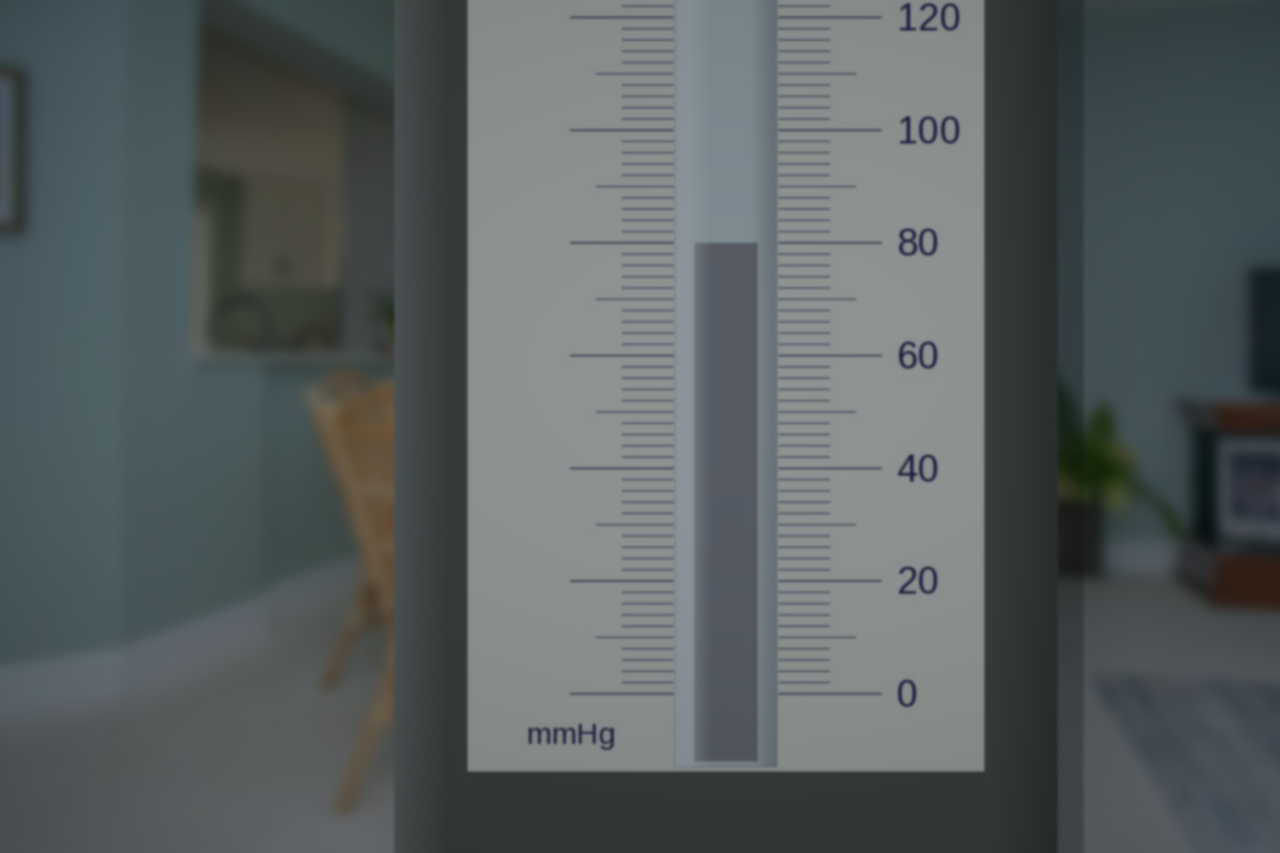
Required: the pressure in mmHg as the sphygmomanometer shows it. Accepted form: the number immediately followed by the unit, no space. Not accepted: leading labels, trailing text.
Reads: 80mmHg
